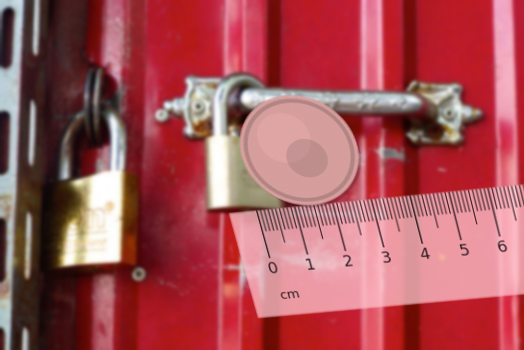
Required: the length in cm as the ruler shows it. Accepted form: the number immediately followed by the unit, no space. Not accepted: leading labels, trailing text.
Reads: 3cm
